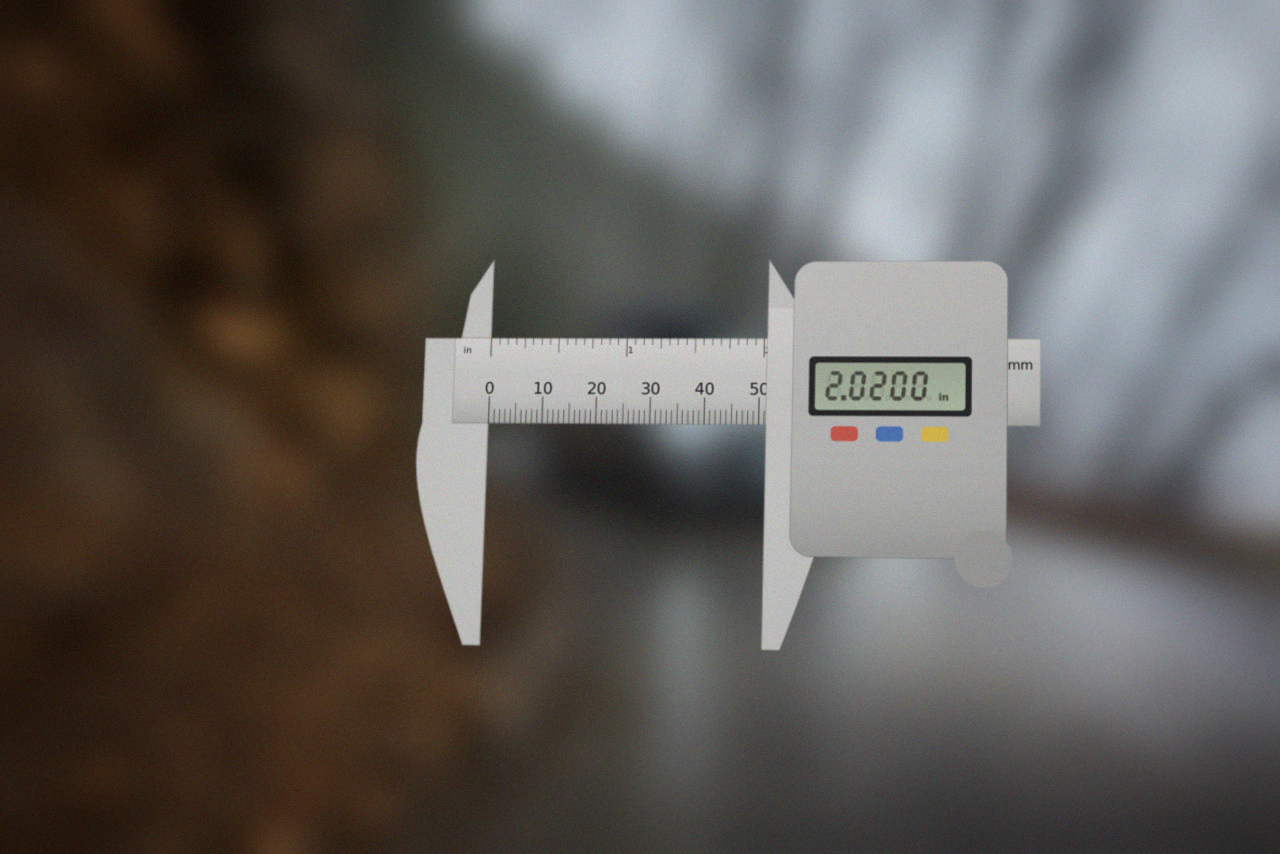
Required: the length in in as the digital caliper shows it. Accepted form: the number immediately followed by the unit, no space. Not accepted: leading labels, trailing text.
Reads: 2.0200in
